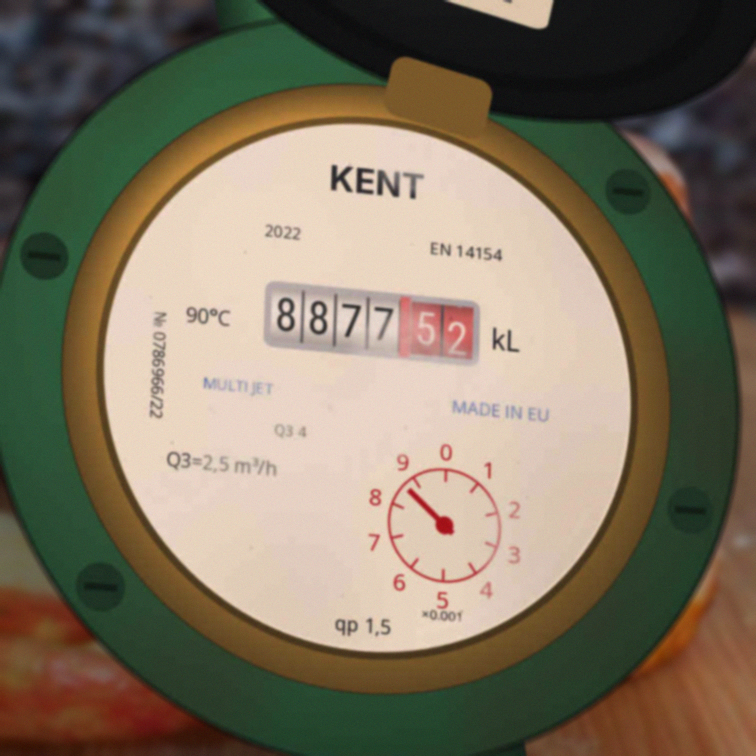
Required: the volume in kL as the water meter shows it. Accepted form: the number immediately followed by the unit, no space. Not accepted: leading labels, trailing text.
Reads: 8877.518kL
